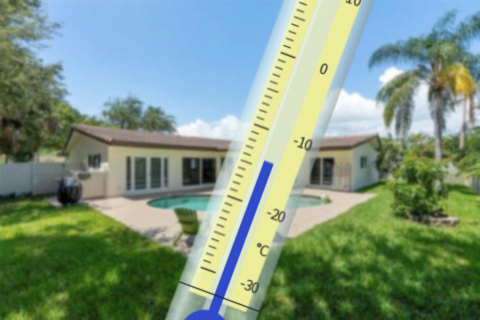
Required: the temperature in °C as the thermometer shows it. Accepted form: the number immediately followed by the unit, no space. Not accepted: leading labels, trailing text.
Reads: -14°C
